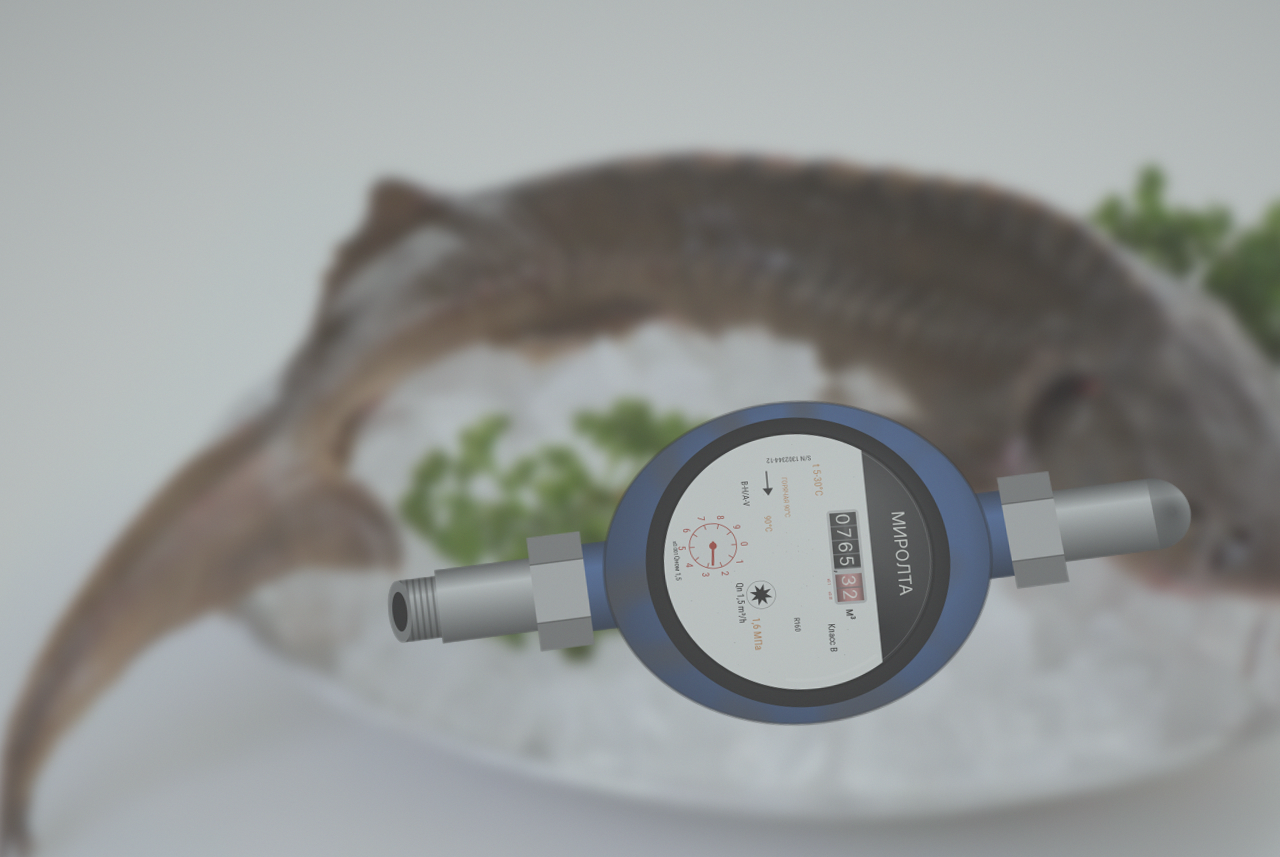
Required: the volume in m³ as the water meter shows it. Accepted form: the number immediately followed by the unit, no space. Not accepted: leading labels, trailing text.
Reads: 765.322m³
